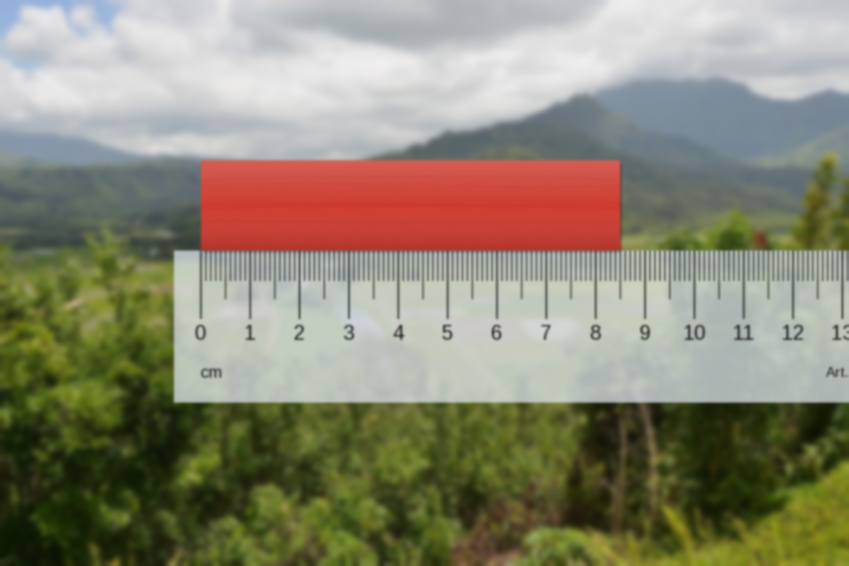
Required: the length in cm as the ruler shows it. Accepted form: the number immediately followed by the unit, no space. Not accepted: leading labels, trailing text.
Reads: 8.5cm
